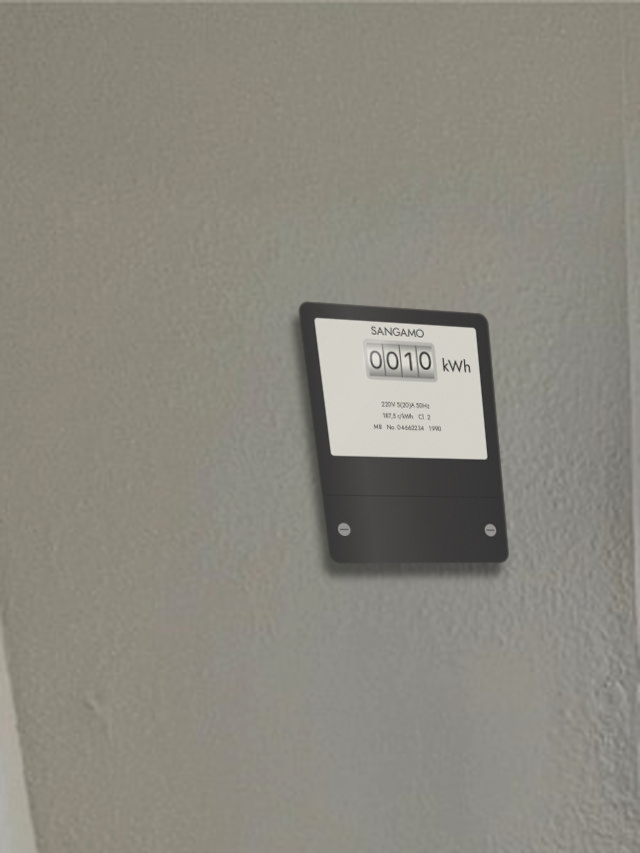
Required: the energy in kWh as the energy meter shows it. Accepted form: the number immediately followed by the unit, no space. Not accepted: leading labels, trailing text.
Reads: 10kWh
